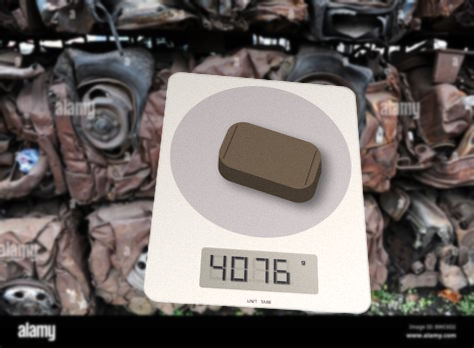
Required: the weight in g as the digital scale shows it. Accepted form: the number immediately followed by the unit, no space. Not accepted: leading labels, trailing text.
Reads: 4076g
